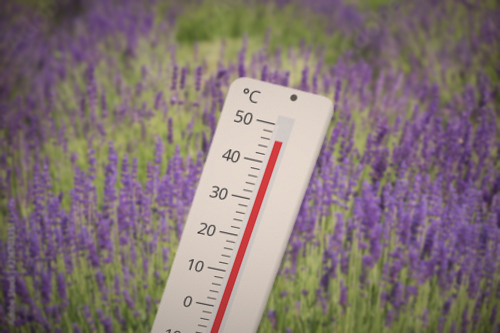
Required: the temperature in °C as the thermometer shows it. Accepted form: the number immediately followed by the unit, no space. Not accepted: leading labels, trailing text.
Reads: 46°C
